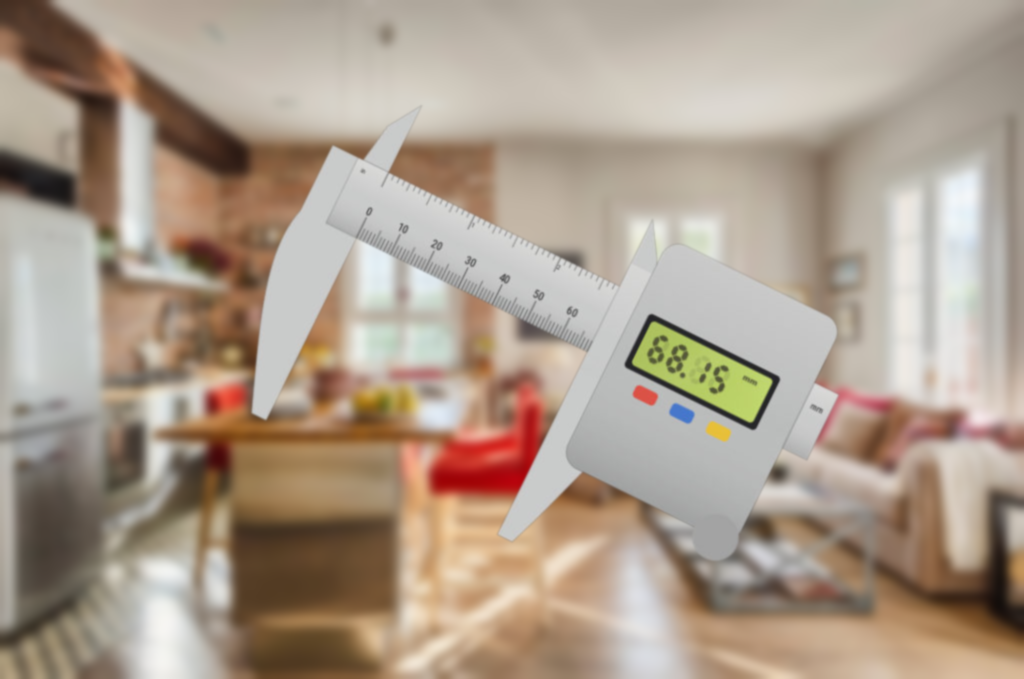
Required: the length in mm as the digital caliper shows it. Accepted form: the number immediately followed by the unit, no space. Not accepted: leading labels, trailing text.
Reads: 68.15mm
